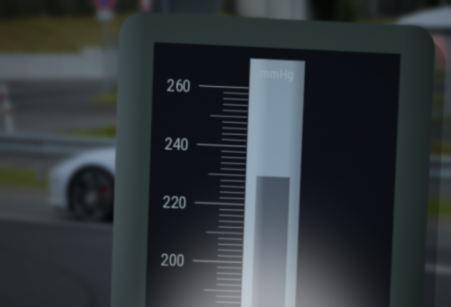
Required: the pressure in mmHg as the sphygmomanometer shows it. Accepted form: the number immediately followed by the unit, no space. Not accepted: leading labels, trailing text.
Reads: 230mmHg
